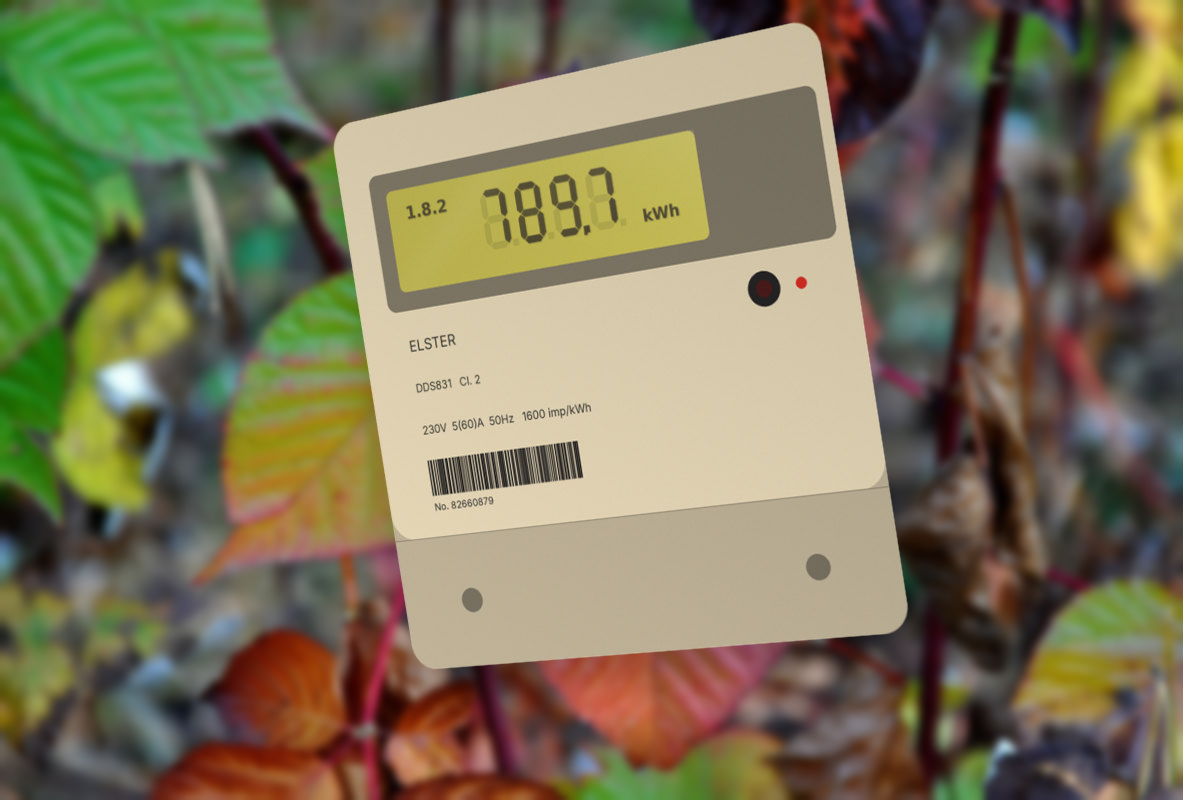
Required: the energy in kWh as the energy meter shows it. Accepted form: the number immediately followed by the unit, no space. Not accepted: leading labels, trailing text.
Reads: 789.7kWh
